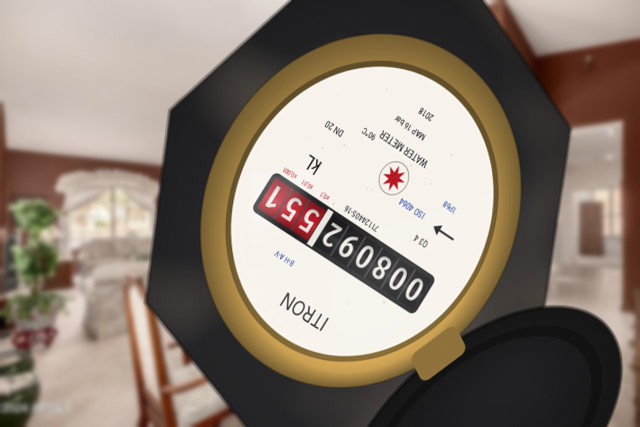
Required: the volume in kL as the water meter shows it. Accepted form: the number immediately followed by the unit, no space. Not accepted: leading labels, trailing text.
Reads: 8092.551kL
